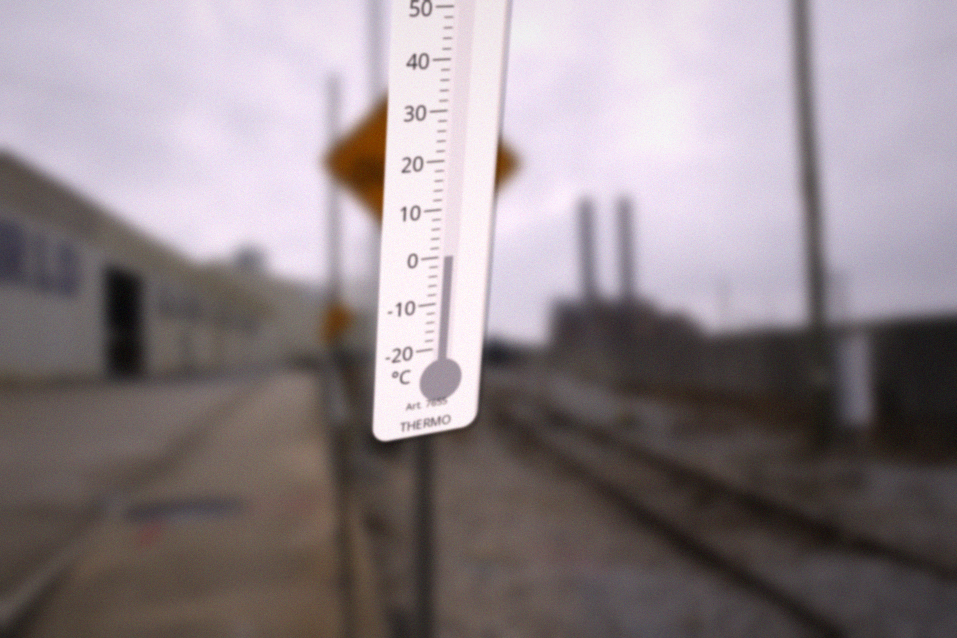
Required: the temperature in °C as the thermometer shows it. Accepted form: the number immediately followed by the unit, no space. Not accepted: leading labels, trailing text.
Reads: 0°C
